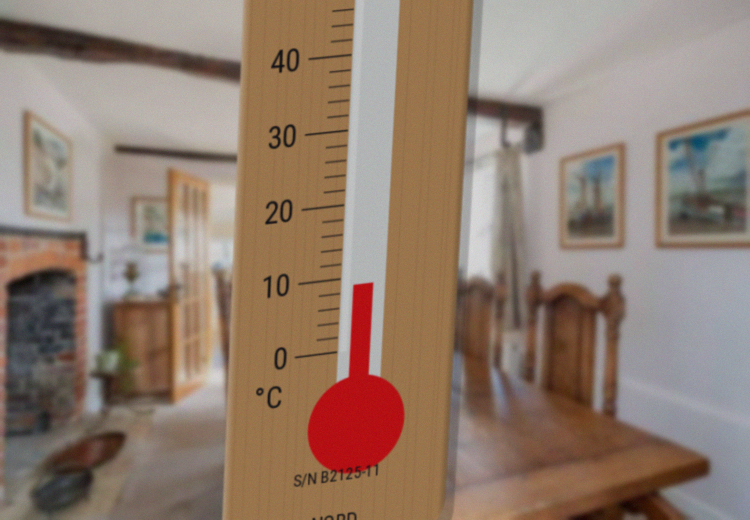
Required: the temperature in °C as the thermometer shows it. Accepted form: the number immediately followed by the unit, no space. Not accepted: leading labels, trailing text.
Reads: 9°C
